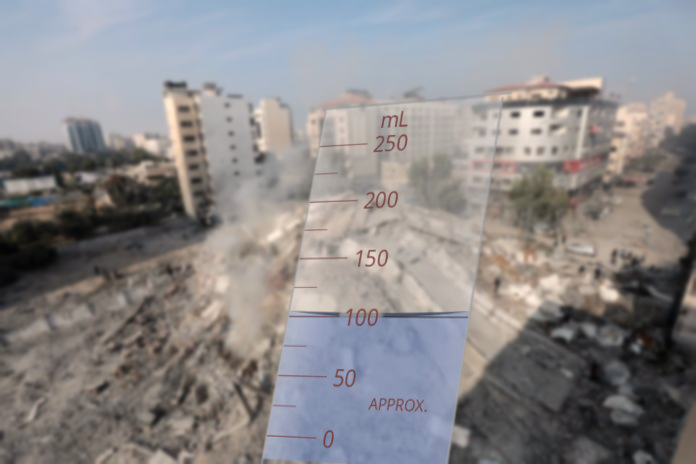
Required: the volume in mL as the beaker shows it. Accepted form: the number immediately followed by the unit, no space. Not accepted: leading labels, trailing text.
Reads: 100mL
